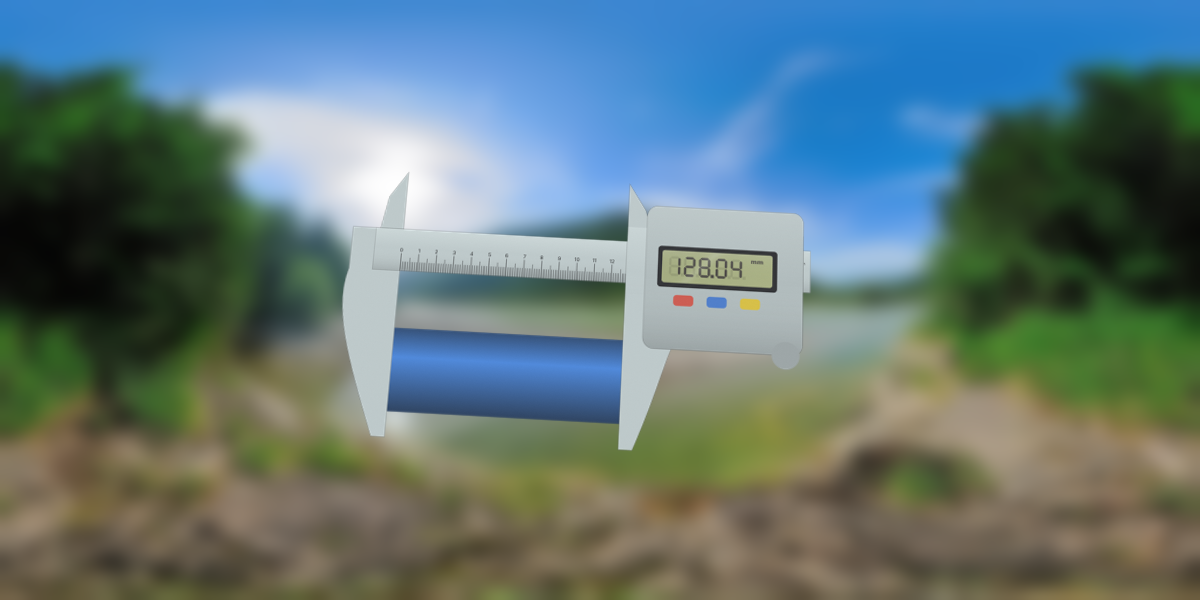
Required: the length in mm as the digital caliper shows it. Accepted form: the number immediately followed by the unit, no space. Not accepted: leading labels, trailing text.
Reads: 128.04mm
